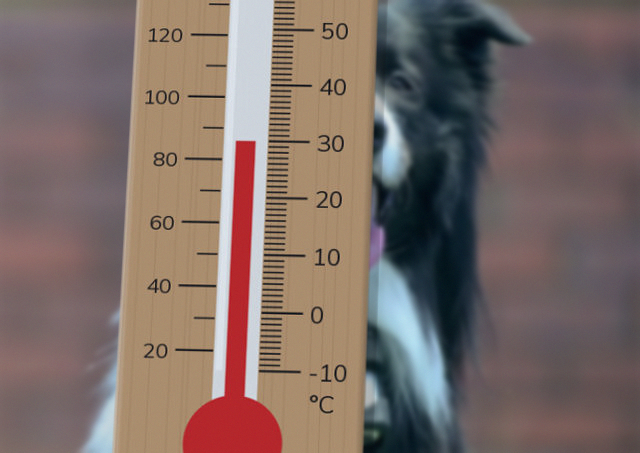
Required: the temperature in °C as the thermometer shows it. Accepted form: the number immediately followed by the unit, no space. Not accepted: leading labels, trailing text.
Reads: 30°C
